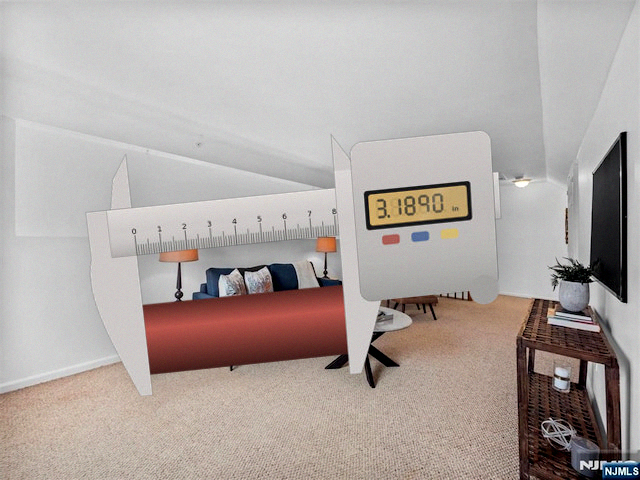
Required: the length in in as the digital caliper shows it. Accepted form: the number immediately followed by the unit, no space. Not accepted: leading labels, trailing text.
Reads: 3.1890in
